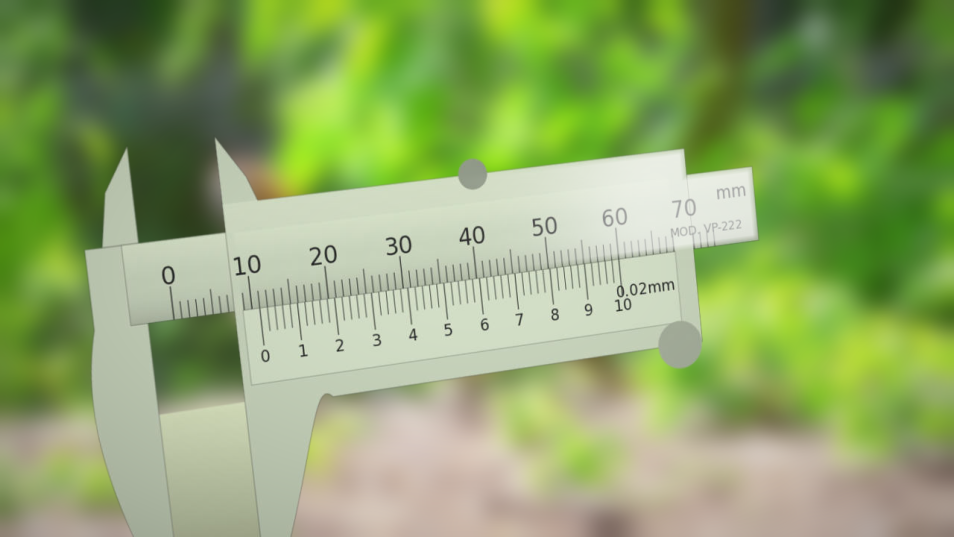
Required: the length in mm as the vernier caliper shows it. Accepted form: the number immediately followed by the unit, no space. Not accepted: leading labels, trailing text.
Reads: 11.0mm
